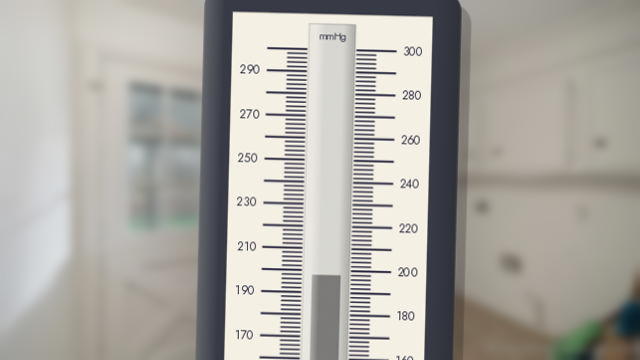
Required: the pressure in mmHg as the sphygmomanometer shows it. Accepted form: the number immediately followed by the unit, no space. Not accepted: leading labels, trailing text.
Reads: 198mmHg
